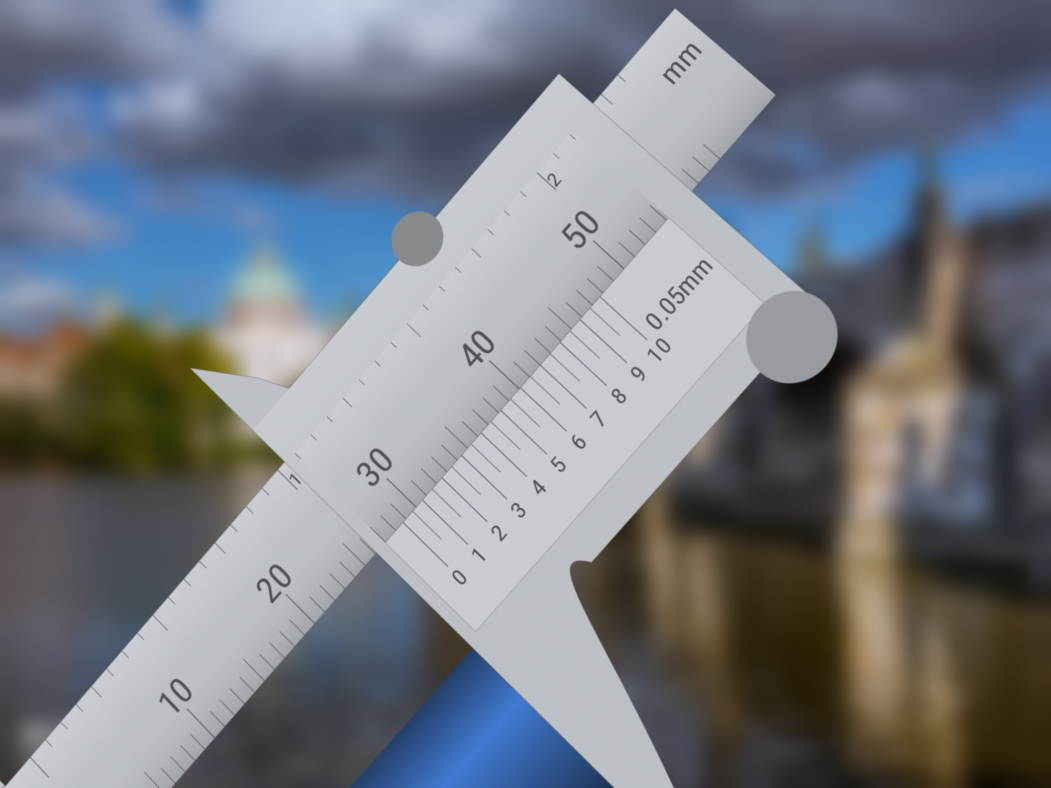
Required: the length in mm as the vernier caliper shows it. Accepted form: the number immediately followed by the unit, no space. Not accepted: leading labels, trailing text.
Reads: 28.7mm
